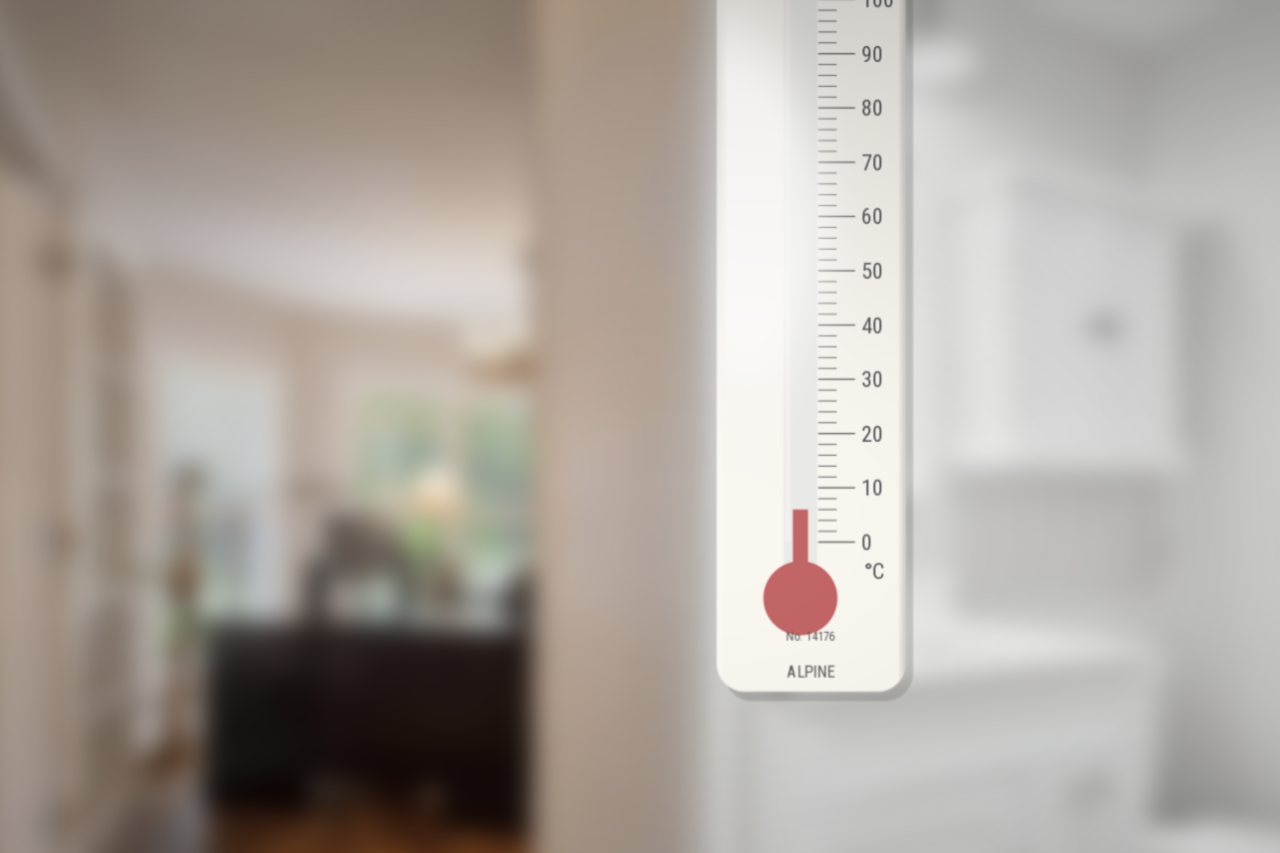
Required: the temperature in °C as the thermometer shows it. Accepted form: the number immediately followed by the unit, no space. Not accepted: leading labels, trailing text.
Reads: 6°C
